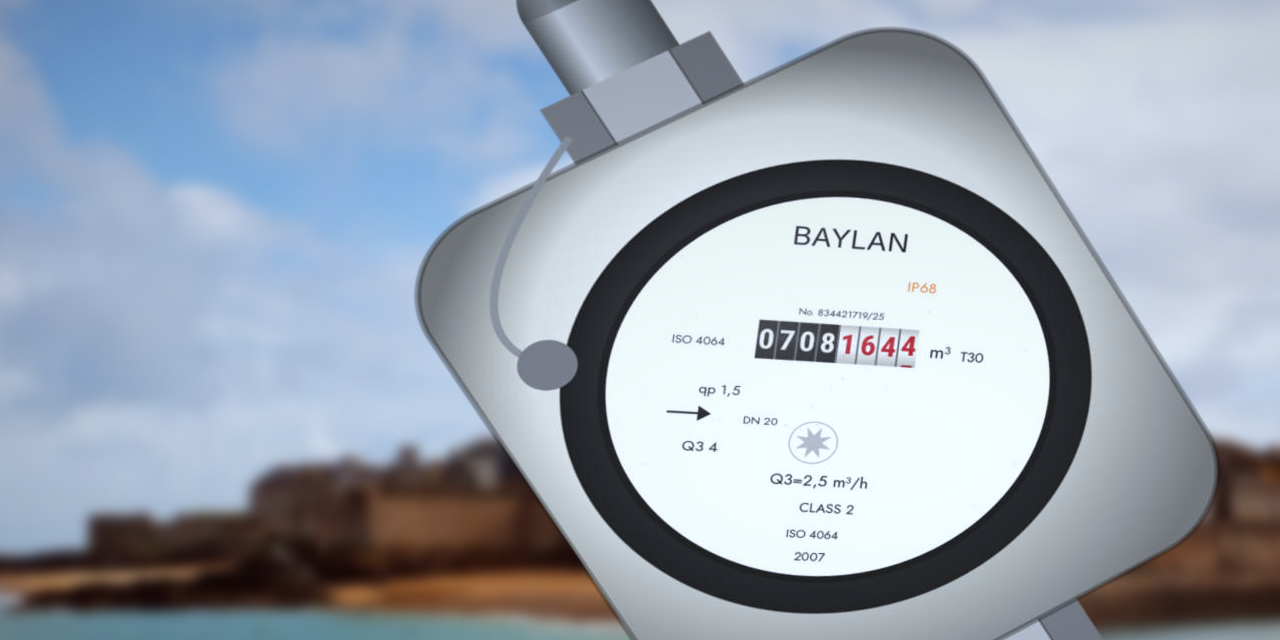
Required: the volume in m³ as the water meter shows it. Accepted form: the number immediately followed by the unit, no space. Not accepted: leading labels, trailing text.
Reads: 708.1644m³
